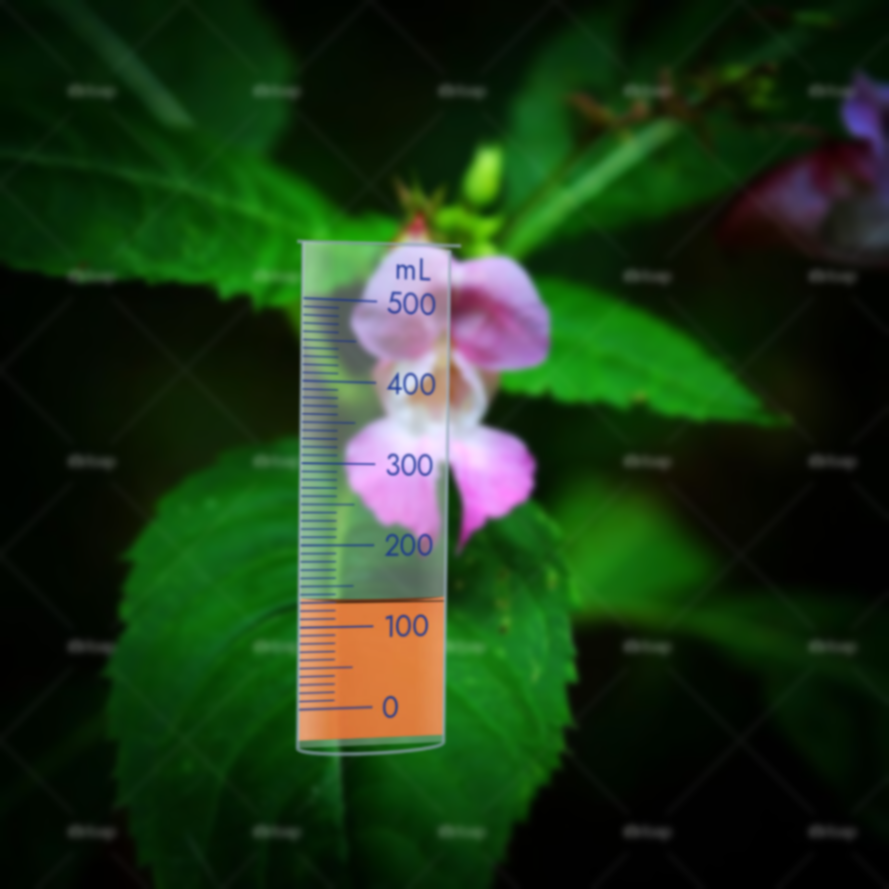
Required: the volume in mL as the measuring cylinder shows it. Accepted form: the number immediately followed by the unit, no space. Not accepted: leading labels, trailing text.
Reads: 130mL
